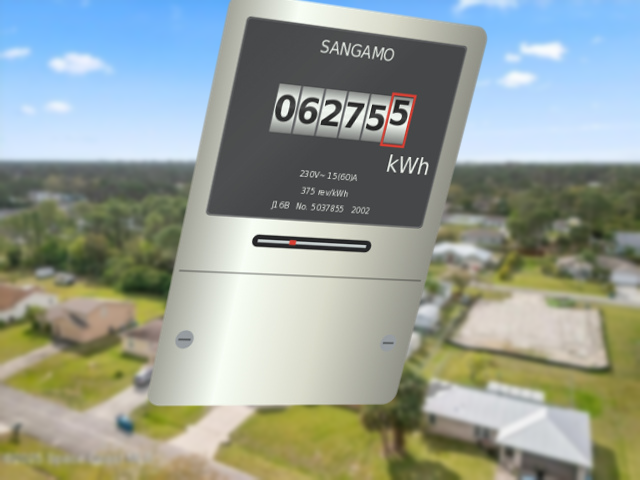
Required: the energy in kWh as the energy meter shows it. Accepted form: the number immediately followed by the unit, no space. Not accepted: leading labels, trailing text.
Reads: 6275.5kWh
